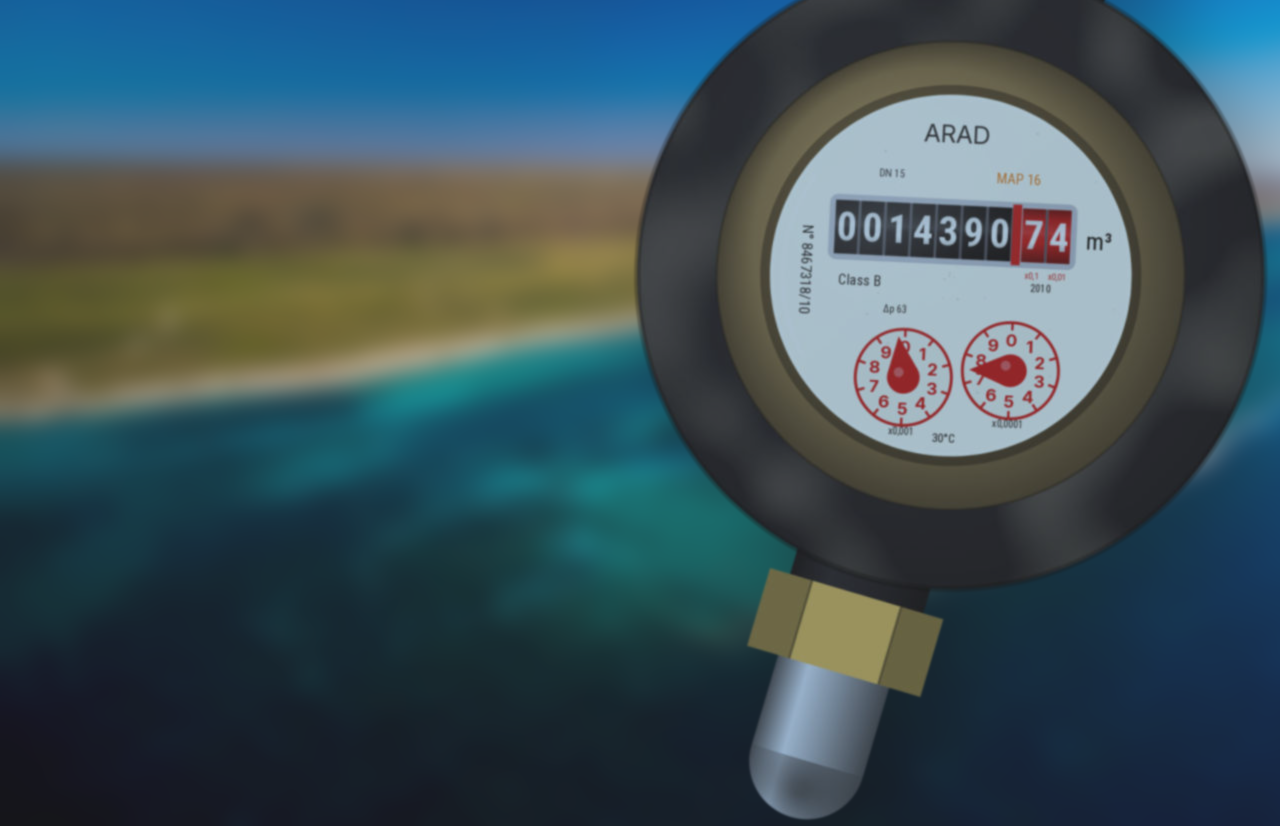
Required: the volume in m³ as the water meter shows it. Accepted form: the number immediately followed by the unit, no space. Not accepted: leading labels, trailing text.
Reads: 14390.7397m³
